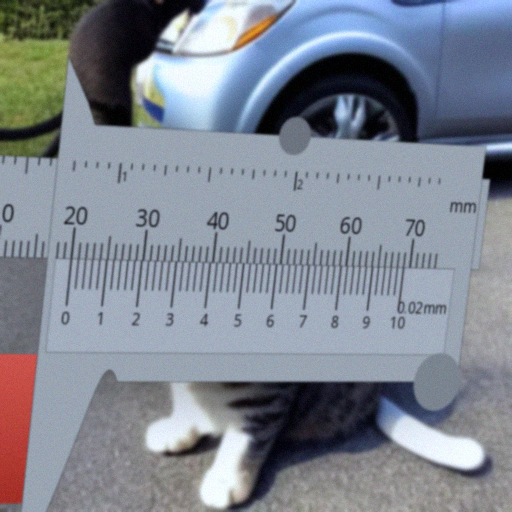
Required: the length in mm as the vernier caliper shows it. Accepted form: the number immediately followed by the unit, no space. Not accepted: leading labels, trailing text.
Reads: 20.0mm
